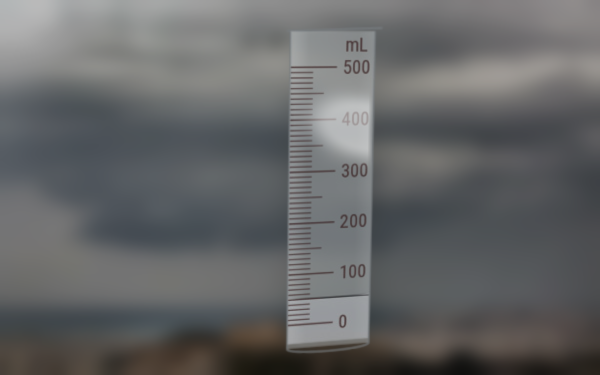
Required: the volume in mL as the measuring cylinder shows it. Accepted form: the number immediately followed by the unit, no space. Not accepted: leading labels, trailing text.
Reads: 50mL
